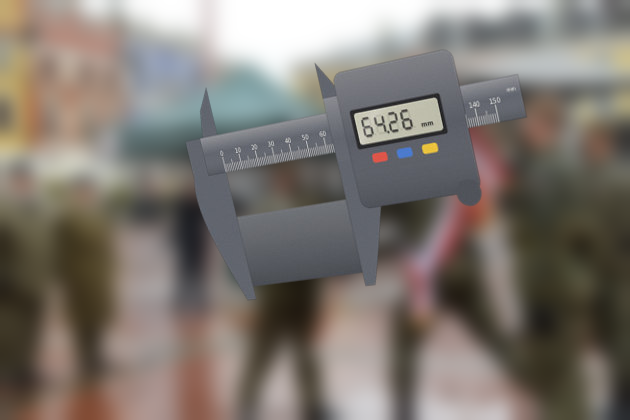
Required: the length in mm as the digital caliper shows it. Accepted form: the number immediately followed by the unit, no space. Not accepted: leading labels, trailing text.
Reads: 64.26mm
